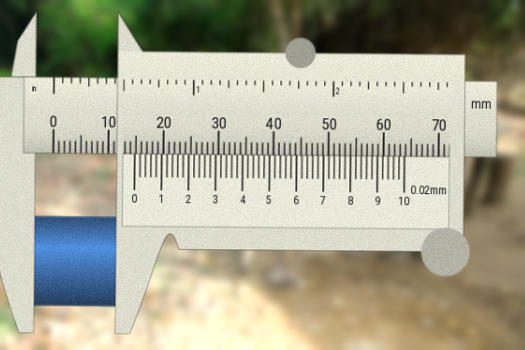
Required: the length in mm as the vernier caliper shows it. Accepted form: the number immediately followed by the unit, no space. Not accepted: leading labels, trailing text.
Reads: 14.8mm
